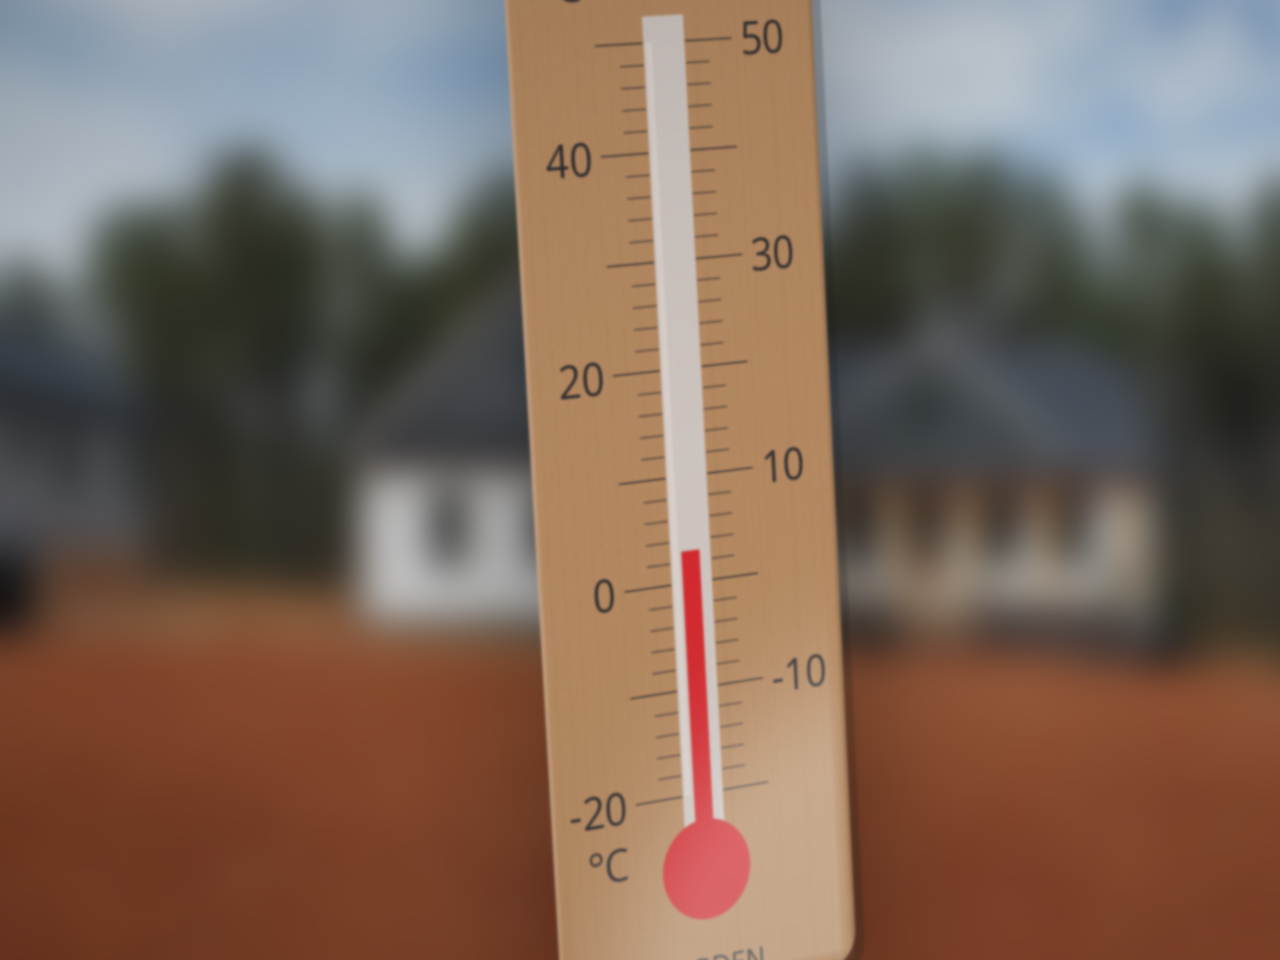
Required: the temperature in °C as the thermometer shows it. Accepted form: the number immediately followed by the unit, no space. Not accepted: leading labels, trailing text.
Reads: 3°C
